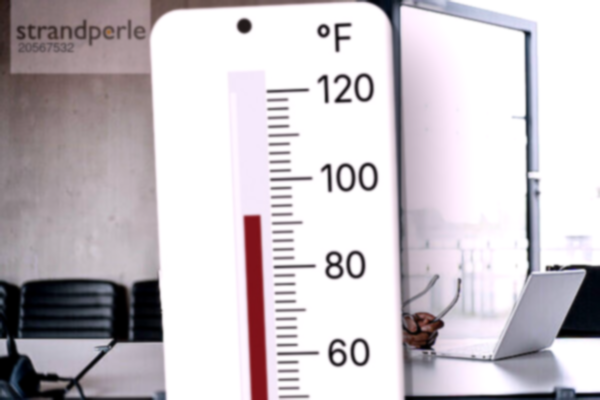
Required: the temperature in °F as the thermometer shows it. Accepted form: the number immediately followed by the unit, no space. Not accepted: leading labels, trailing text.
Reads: 92°F
